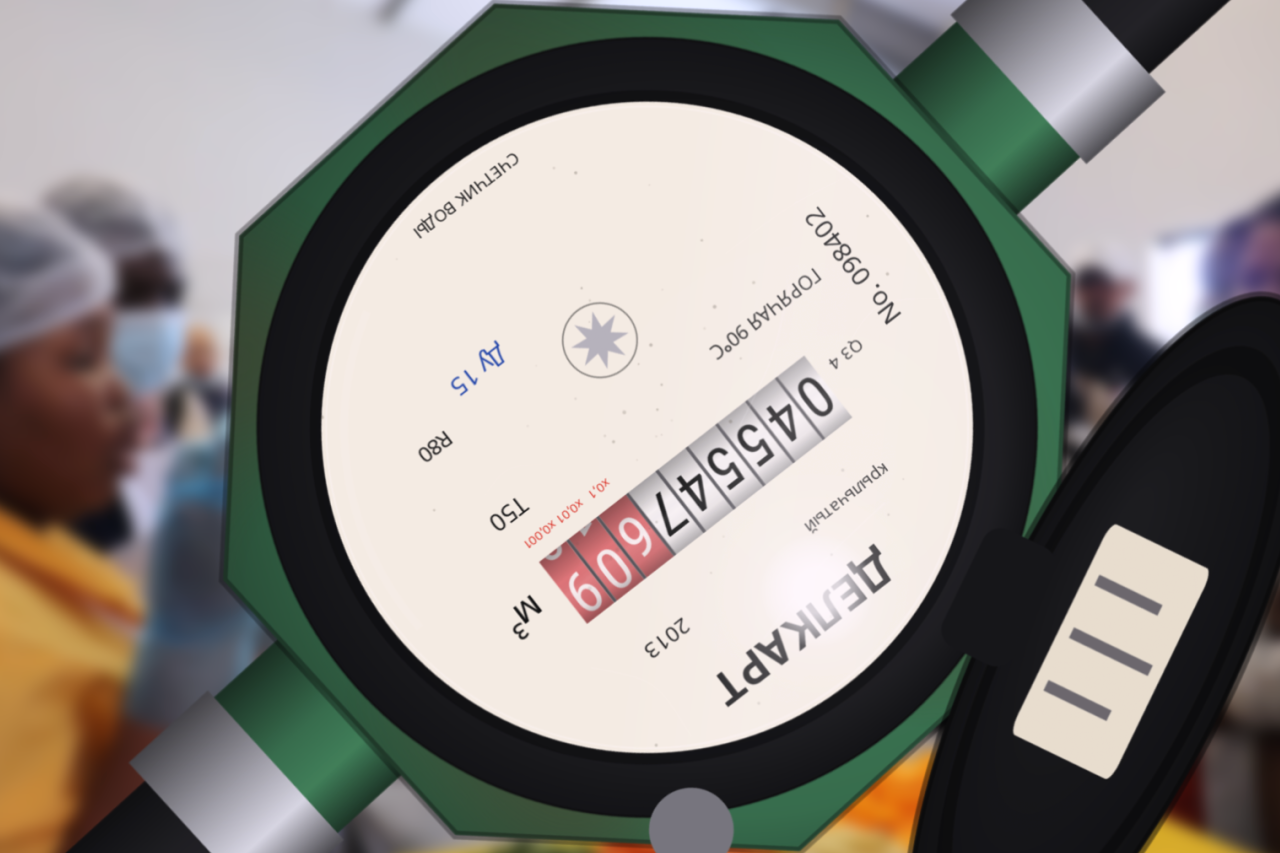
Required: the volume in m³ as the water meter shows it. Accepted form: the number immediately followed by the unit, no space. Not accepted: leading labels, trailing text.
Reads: 45547.609m³
